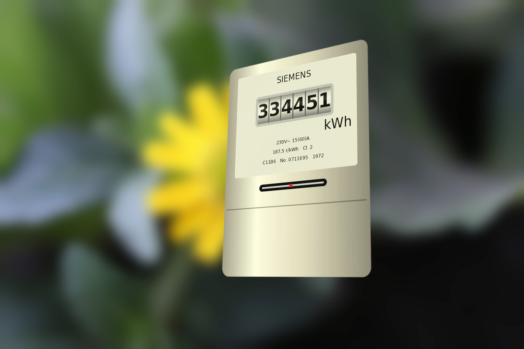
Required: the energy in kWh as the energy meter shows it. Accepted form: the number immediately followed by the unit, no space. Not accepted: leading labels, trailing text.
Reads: 334451kWh
